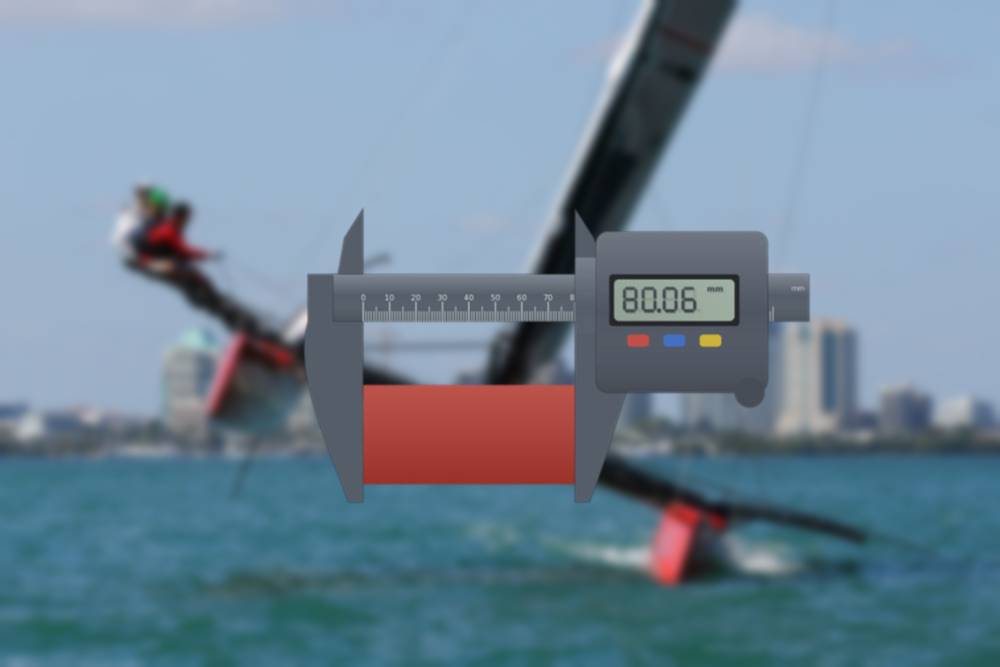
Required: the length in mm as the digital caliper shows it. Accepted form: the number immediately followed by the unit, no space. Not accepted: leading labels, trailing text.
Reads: 80.06mm
